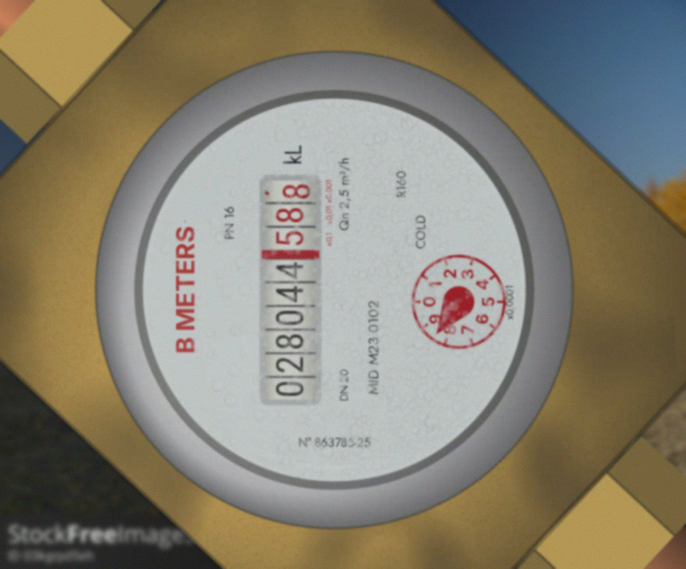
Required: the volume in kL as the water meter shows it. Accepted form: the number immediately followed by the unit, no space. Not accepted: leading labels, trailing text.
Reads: 28044.5878kL
